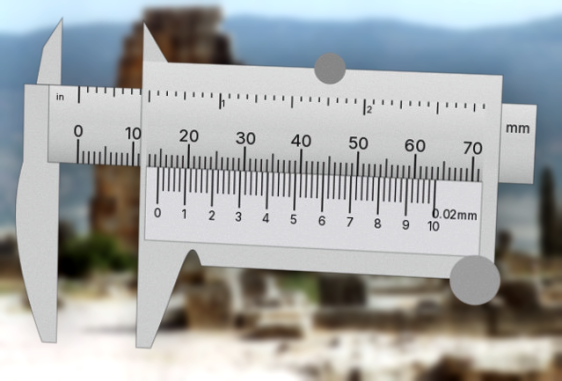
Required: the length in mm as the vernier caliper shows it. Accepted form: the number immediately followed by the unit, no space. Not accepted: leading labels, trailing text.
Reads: 14.6mm
